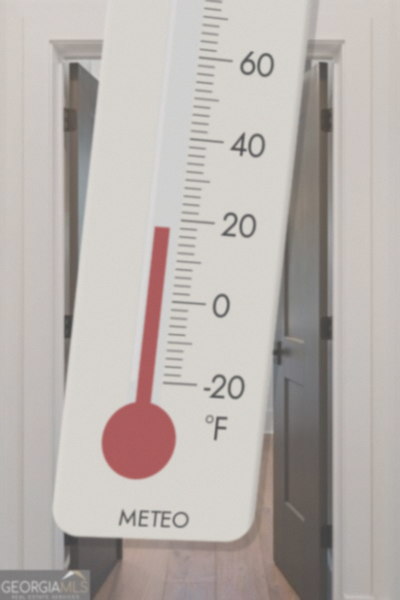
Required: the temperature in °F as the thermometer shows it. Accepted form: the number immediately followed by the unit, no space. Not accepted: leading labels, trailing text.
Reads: 18°F
